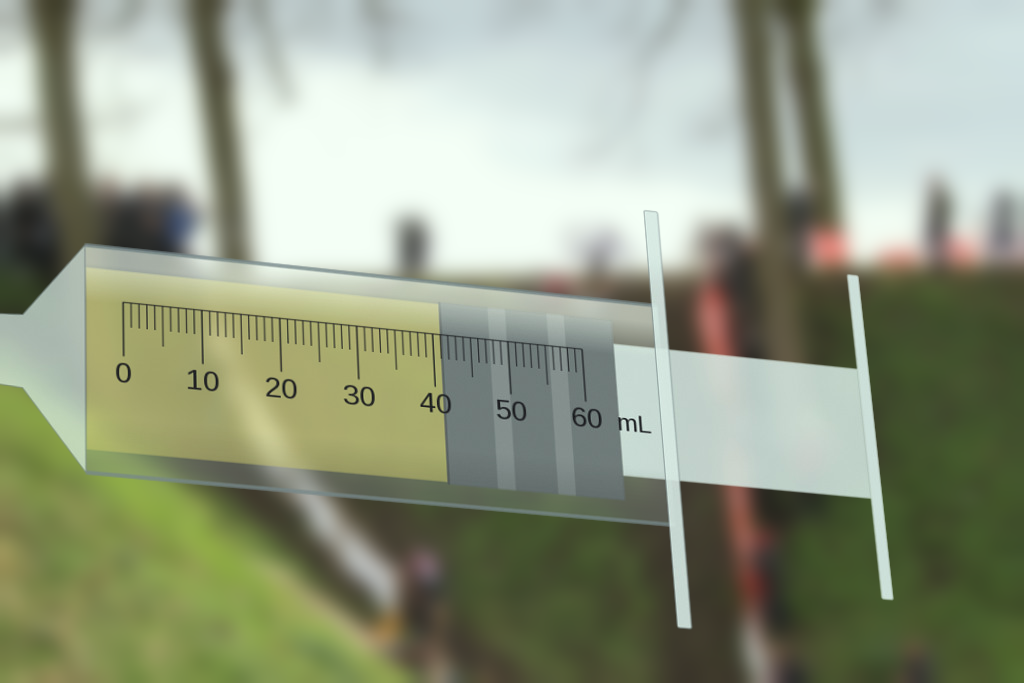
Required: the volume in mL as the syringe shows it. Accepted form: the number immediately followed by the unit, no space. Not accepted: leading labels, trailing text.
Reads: 41mL
